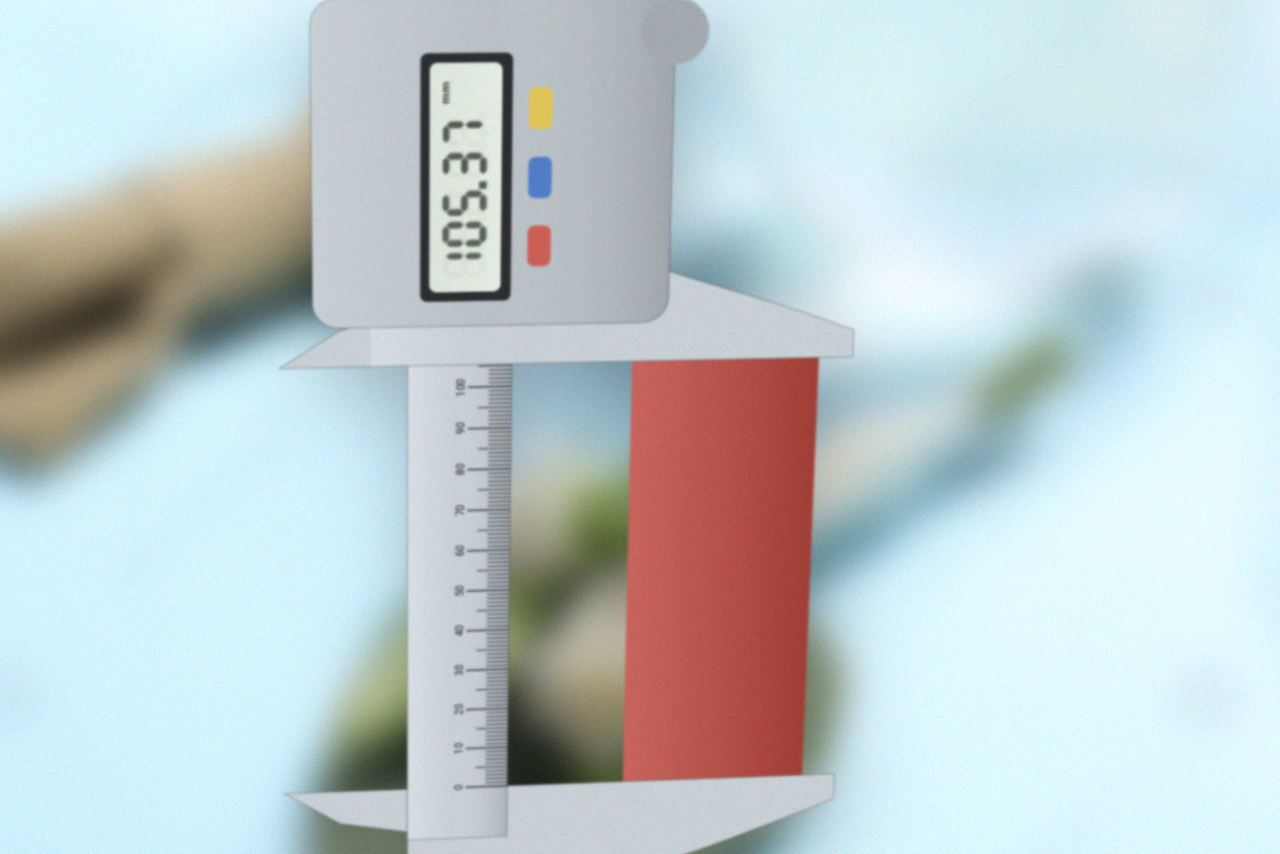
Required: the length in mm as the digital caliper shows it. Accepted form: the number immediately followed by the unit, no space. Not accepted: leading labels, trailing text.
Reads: 105.37mm
